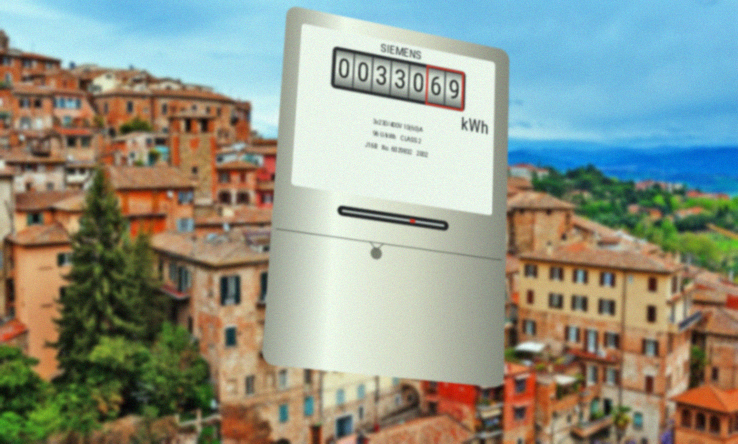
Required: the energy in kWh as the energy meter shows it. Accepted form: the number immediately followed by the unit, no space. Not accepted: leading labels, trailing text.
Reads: 330.69kWh
